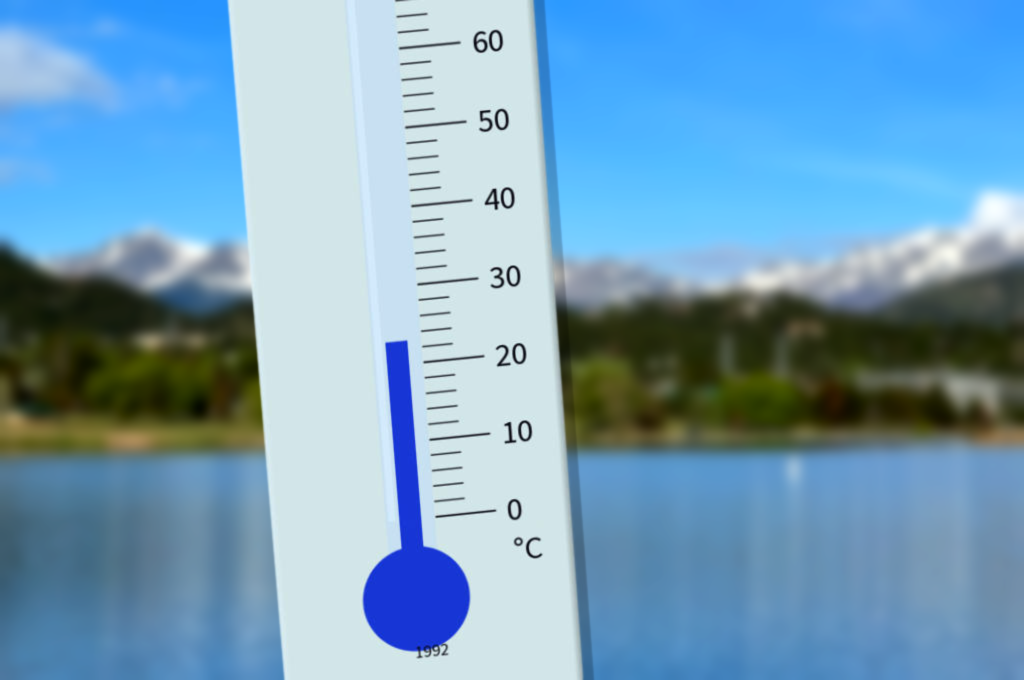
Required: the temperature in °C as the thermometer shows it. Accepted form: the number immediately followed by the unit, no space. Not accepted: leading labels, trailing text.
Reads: 23°C
